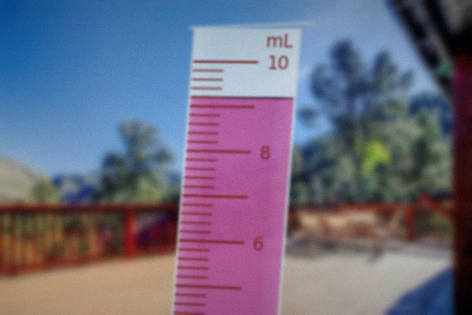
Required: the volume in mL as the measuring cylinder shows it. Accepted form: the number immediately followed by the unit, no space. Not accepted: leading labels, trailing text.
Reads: 9.2mL
